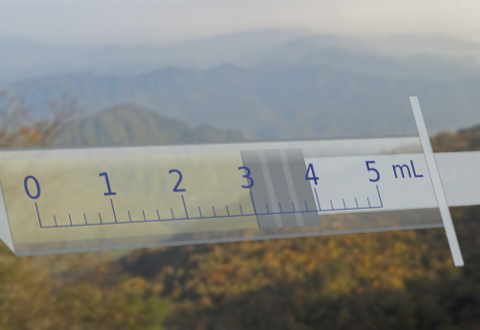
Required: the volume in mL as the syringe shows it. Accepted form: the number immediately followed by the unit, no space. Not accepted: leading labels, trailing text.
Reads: 3mL
